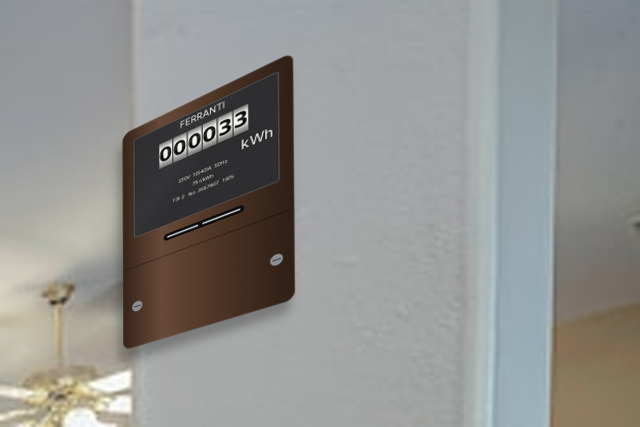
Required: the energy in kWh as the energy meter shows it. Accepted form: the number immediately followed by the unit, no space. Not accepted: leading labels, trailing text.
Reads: 33kWh
